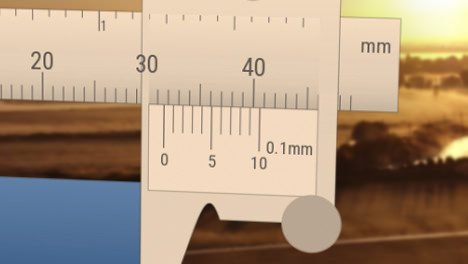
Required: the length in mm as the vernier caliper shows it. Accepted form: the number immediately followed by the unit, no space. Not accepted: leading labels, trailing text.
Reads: 31.6mm
